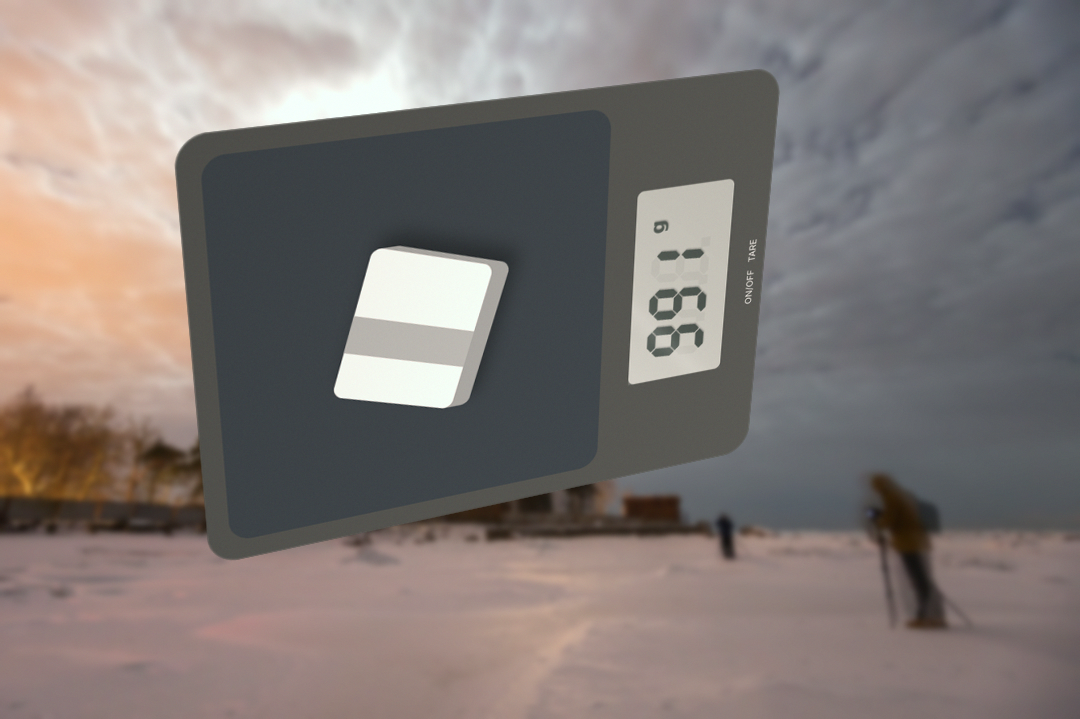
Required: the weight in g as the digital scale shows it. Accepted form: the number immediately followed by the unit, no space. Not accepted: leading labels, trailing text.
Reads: 991g
